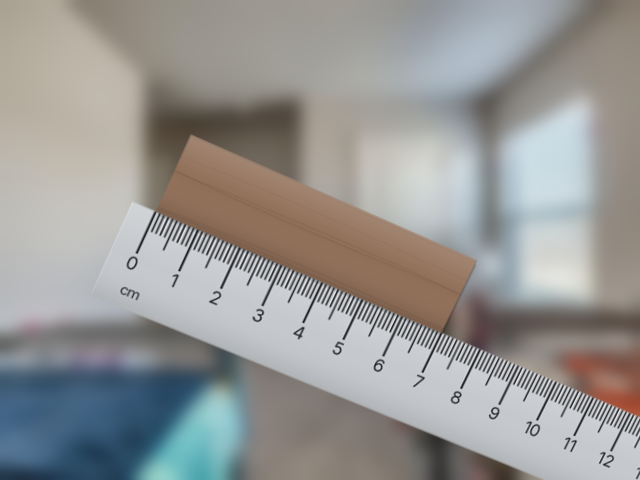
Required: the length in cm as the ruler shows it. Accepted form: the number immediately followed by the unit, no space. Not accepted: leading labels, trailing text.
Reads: 7cm
